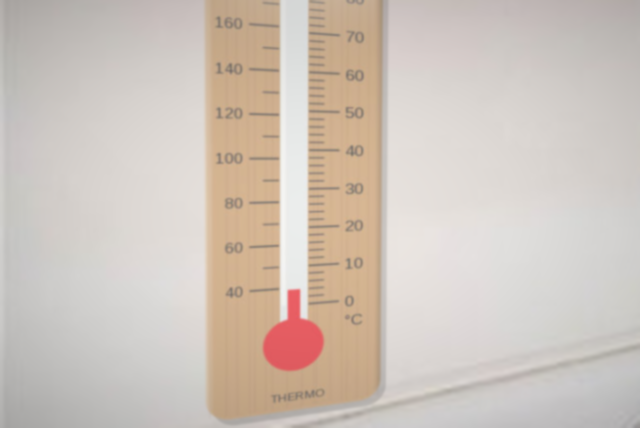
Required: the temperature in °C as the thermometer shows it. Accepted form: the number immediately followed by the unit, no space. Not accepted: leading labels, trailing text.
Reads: 4°C
